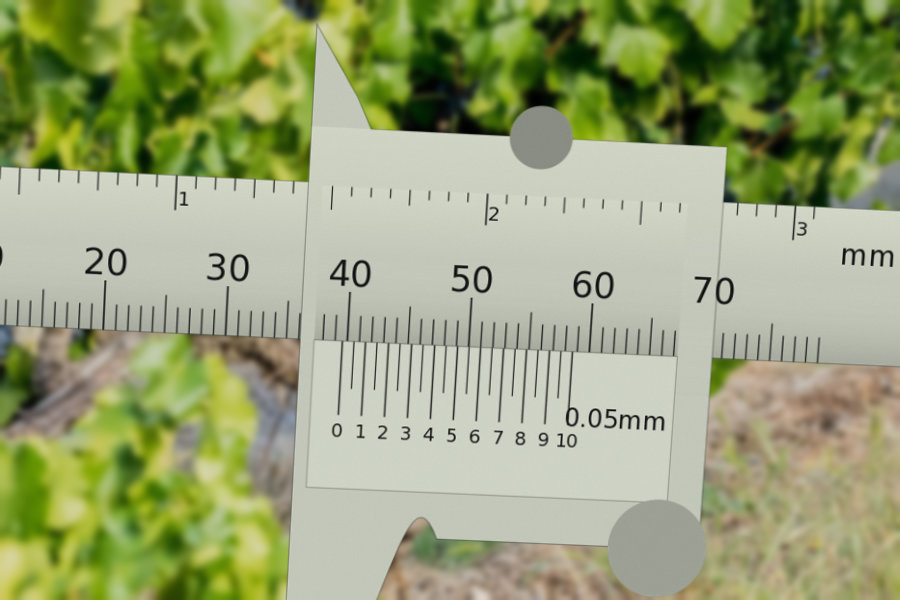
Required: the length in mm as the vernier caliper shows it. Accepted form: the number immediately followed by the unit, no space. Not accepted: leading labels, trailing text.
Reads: 39.6mm
